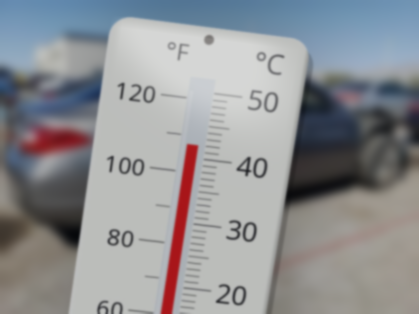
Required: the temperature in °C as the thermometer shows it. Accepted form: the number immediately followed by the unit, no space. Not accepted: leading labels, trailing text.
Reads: 42°C
